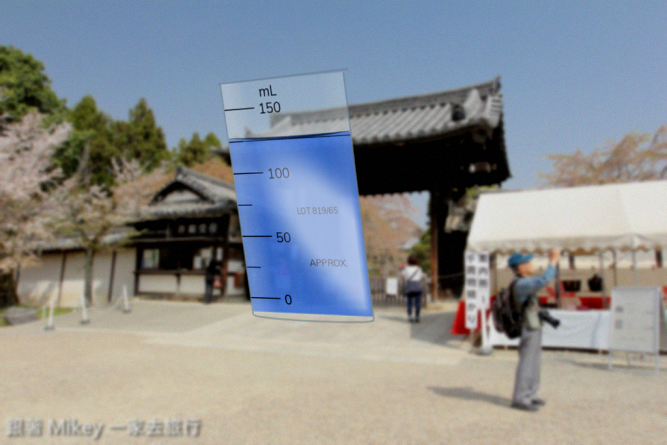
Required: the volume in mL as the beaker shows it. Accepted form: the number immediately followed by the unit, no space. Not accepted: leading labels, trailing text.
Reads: 125mL
